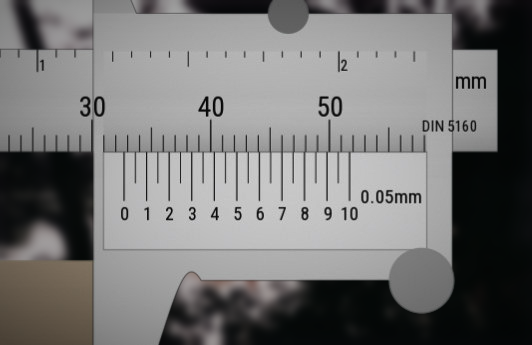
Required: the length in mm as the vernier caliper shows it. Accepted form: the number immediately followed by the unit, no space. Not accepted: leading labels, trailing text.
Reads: 32.7mm
